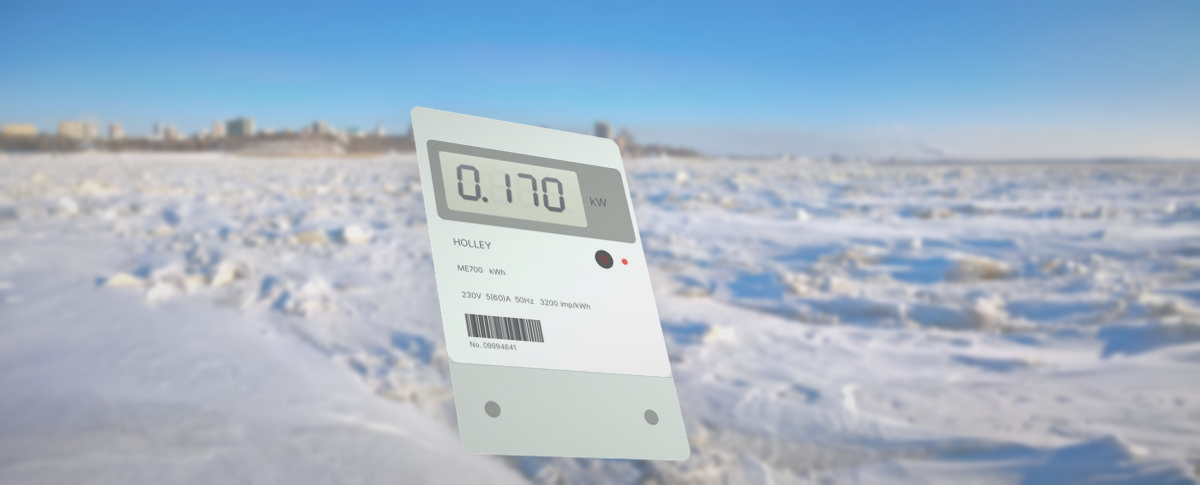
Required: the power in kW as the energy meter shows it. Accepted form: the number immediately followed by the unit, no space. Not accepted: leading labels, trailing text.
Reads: 0.170kW
